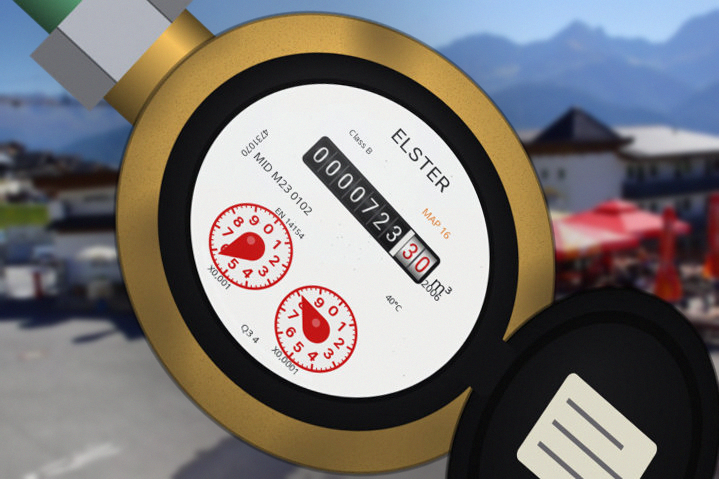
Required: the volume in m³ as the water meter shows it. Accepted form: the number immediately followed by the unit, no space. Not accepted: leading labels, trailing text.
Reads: 723.3058m³
